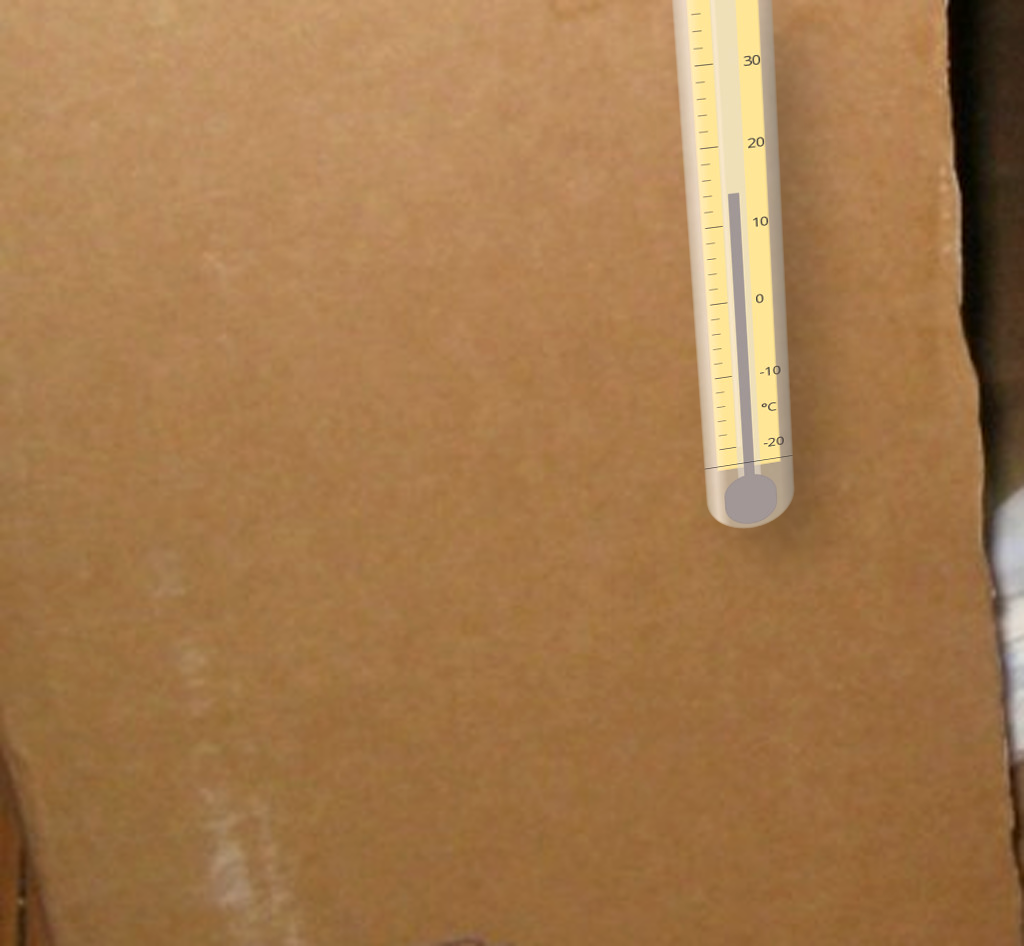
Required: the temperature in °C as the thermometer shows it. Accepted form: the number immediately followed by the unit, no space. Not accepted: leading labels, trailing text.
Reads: 14°C
